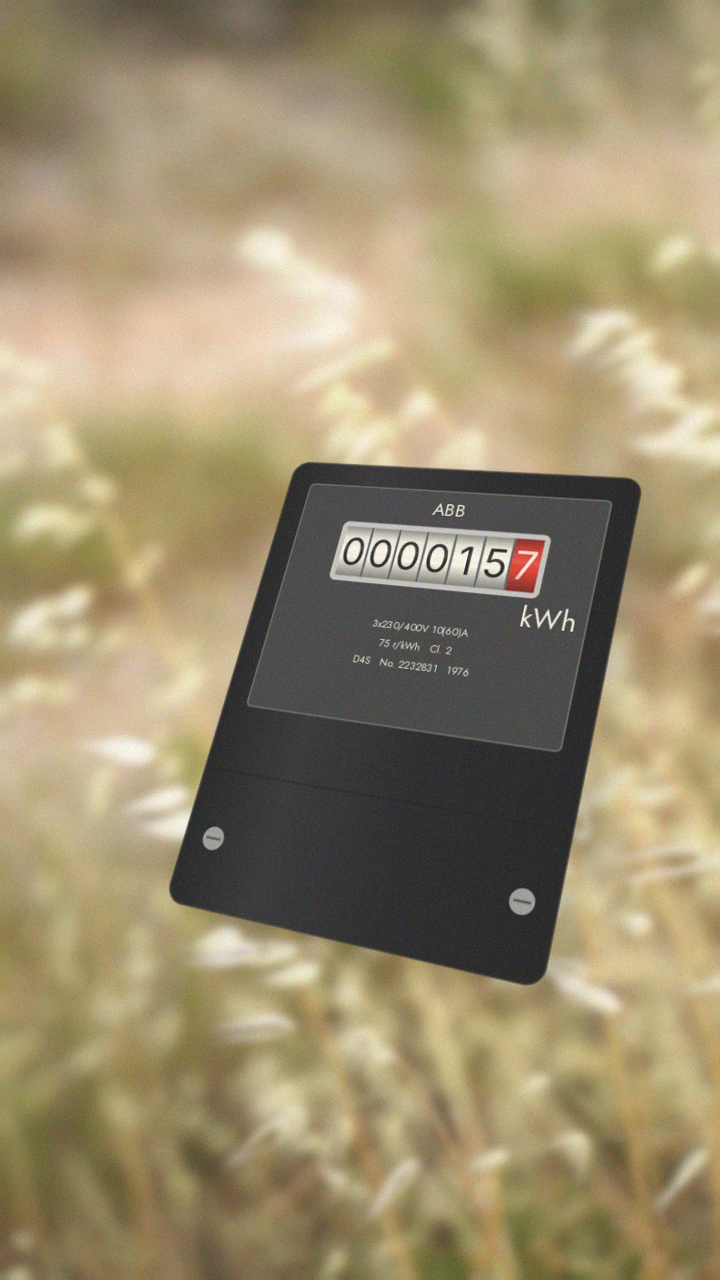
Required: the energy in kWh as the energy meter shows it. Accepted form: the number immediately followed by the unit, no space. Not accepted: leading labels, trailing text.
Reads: 15.7kWh
